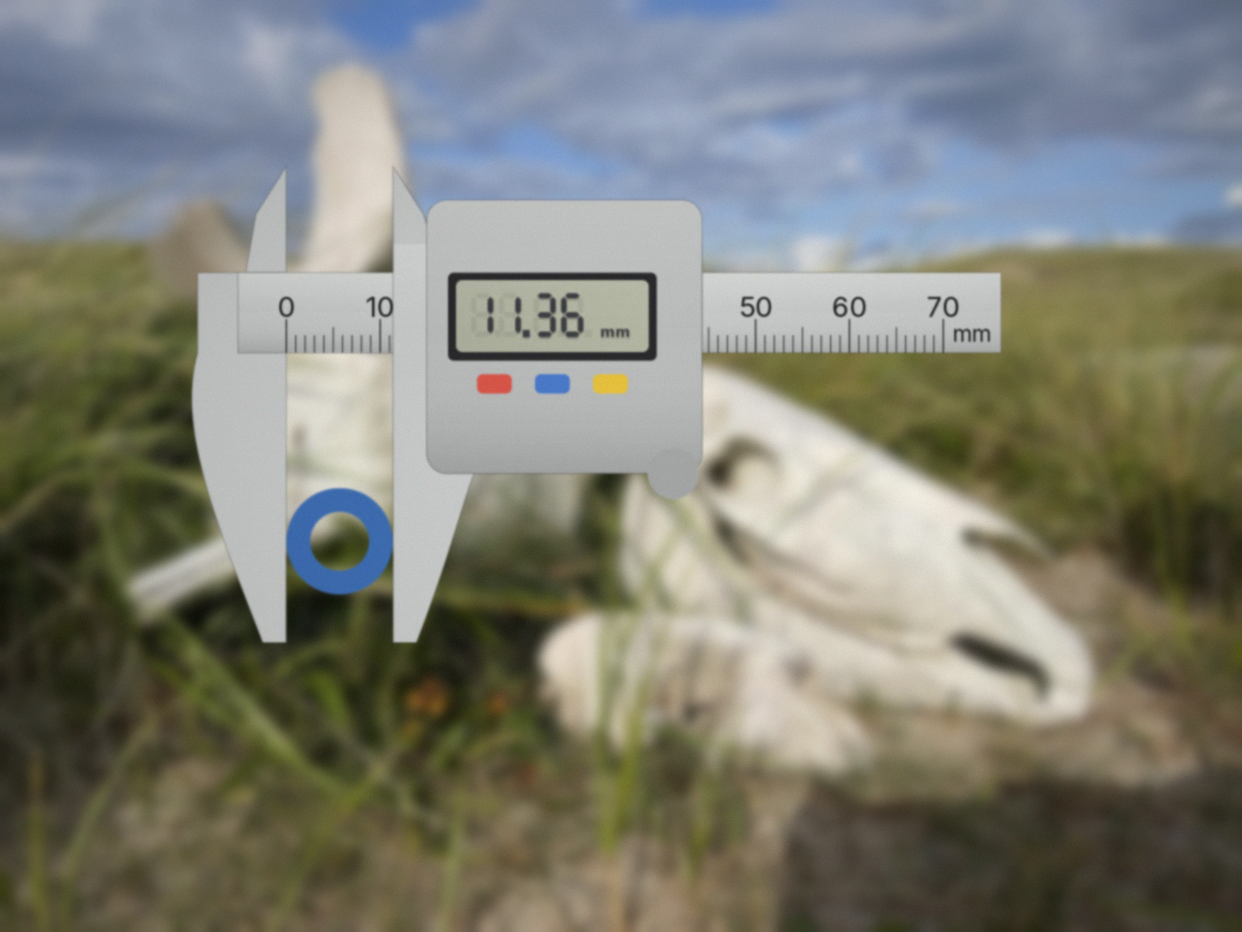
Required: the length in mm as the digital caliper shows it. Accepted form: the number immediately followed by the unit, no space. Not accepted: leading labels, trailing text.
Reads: 11.36mm
